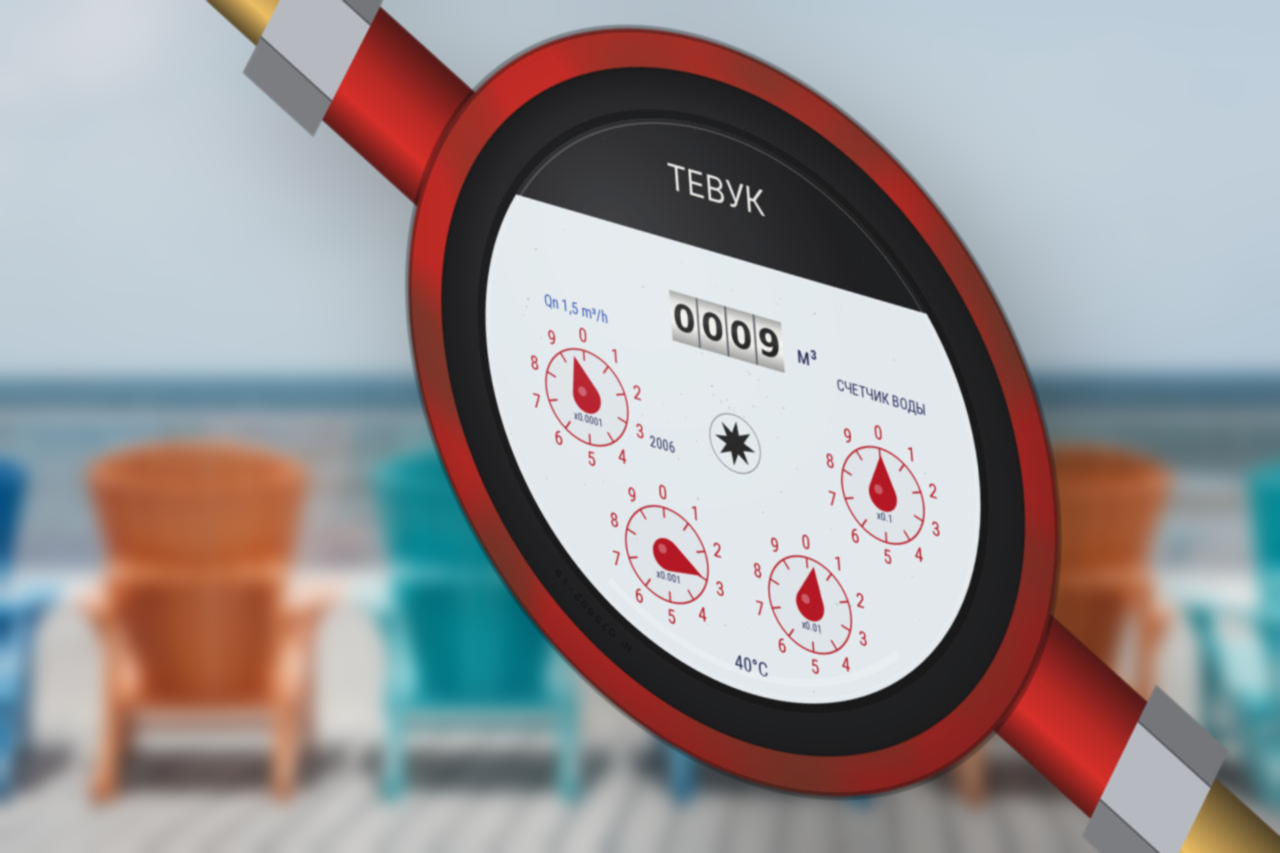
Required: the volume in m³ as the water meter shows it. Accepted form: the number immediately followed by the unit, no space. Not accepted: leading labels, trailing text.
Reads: 9.0029m³
